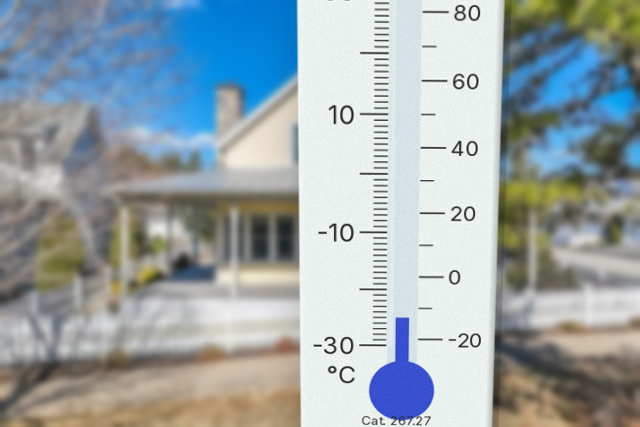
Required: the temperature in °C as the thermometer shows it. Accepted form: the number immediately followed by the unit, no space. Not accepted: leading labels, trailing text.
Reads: -25°C
